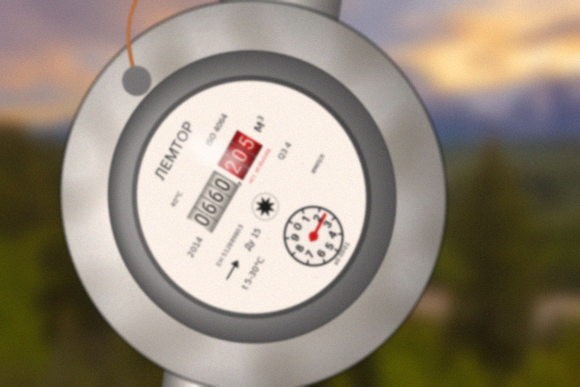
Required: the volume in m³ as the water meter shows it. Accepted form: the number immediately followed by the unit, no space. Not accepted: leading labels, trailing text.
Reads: 660.2052m³
